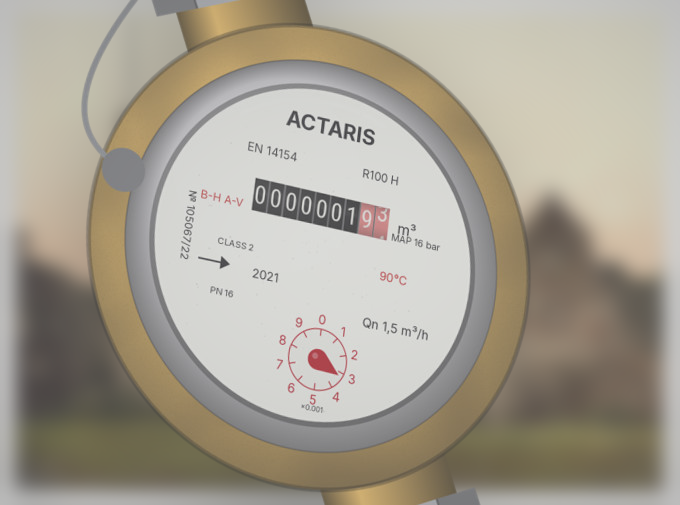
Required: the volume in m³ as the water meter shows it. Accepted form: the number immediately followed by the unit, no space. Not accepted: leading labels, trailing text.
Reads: 1.933m³
